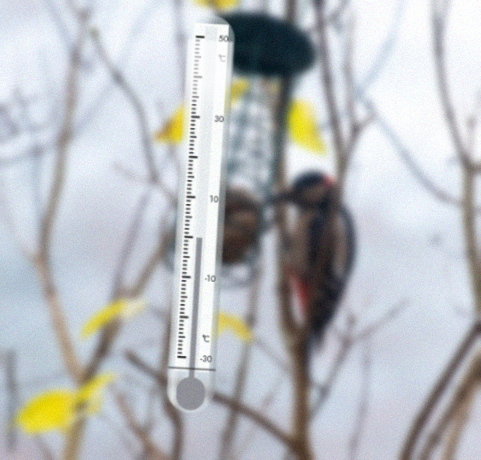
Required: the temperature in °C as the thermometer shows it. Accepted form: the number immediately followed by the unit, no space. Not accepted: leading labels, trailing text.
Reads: 0°C
